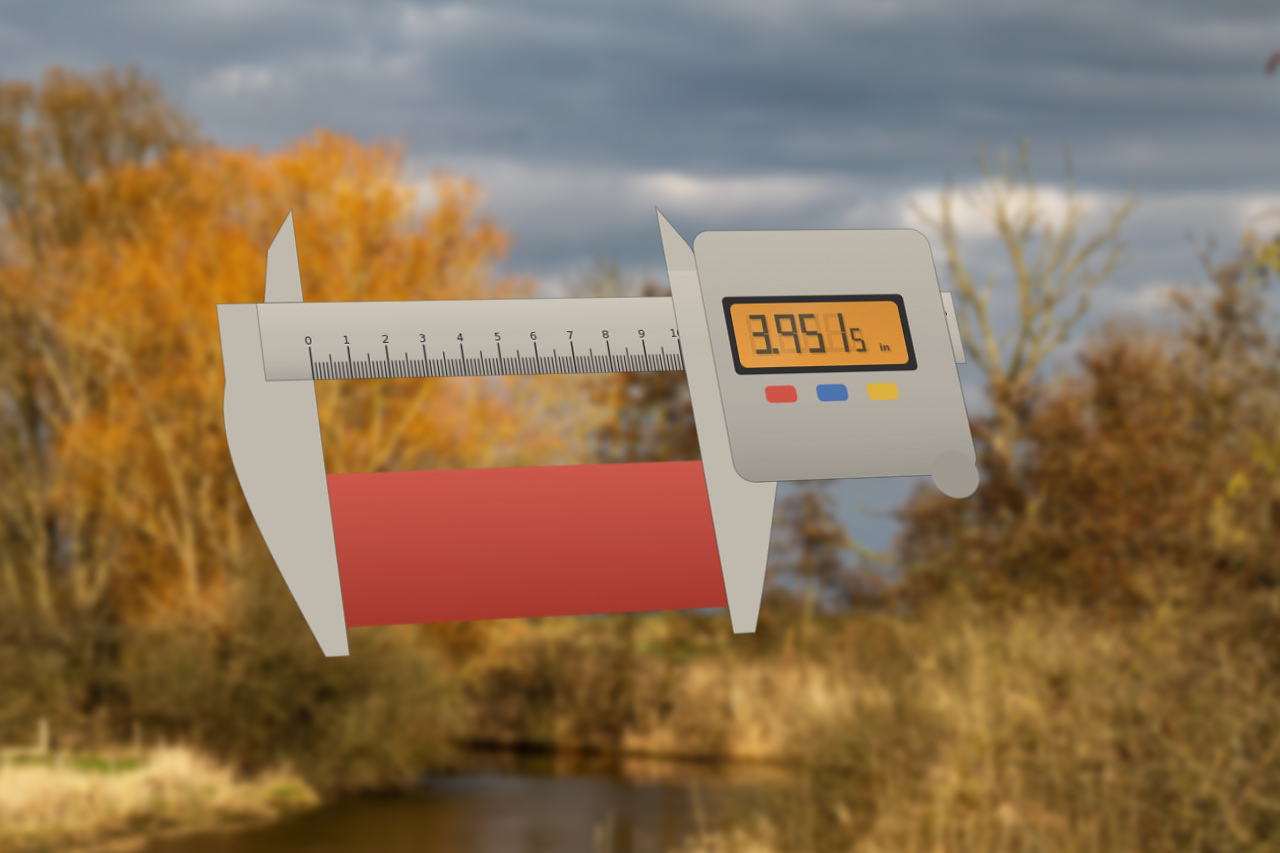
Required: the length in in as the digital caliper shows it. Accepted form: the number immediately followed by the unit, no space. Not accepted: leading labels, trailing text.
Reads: 3.9515in
